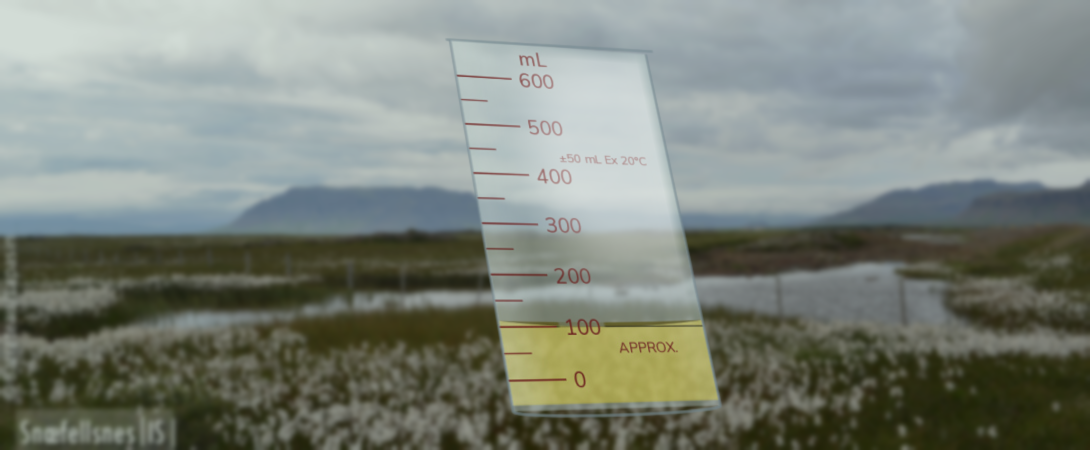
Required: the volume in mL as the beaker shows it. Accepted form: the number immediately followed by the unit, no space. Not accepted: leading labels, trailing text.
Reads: 100mL
